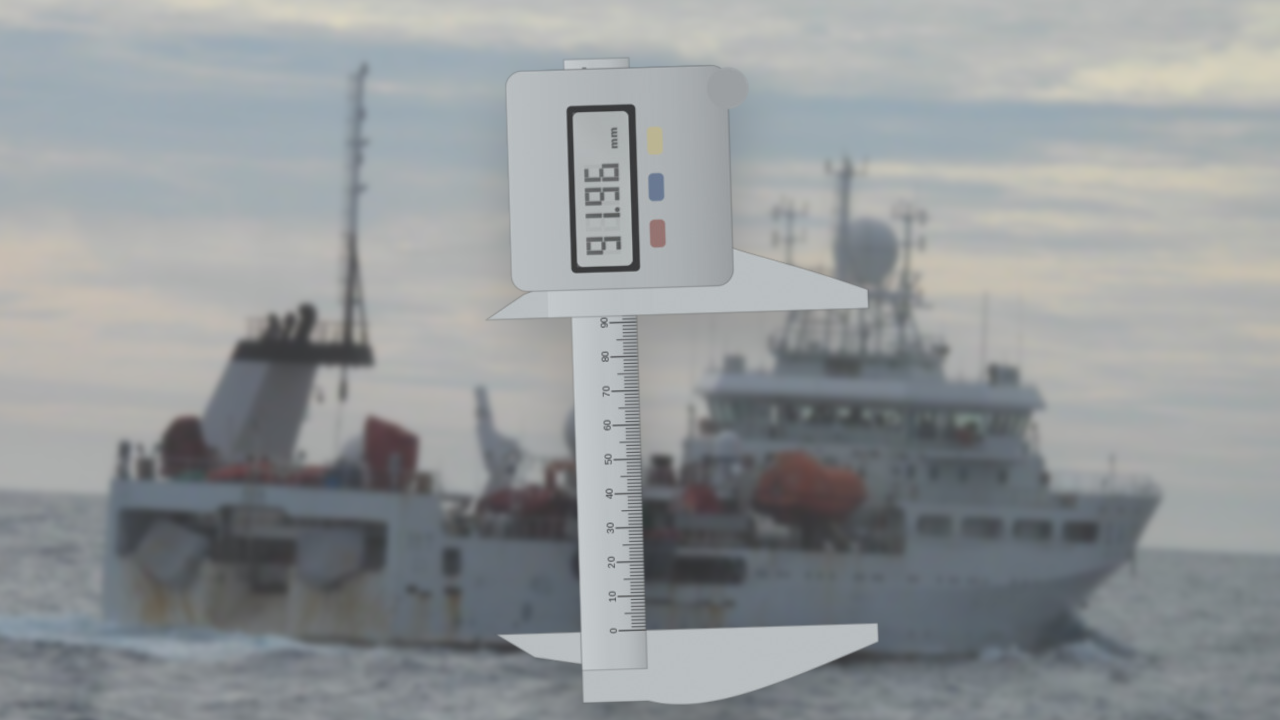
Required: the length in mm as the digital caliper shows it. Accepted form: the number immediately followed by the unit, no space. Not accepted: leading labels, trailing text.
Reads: 91.96mm
